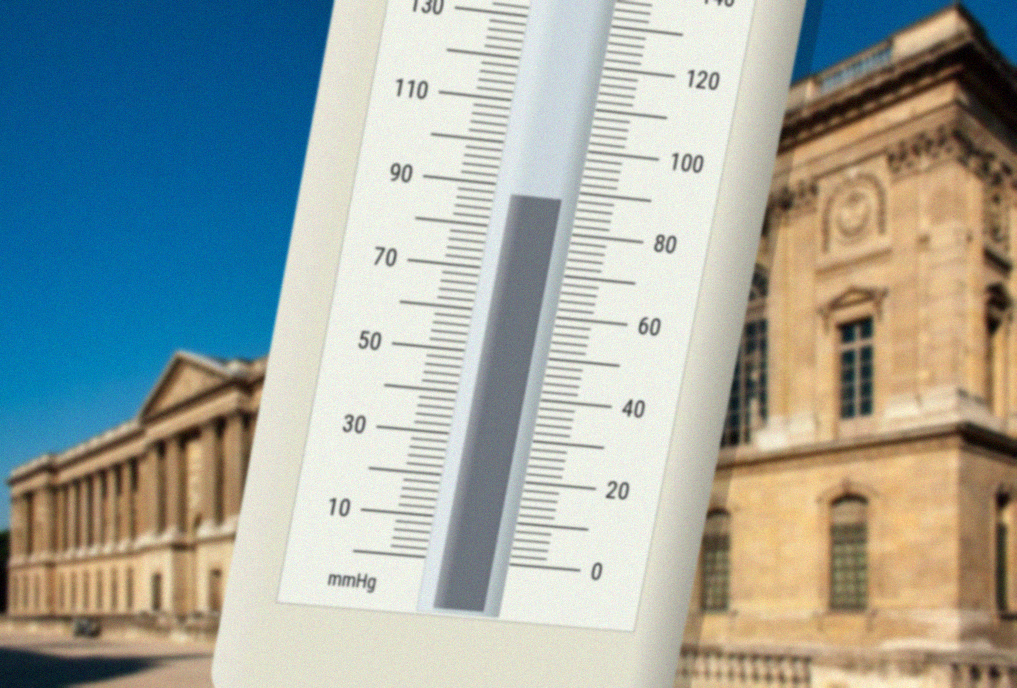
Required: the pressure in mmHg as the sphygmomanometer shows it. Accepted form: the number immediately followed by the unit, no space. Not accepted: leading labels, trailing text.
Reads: 88mmHg
